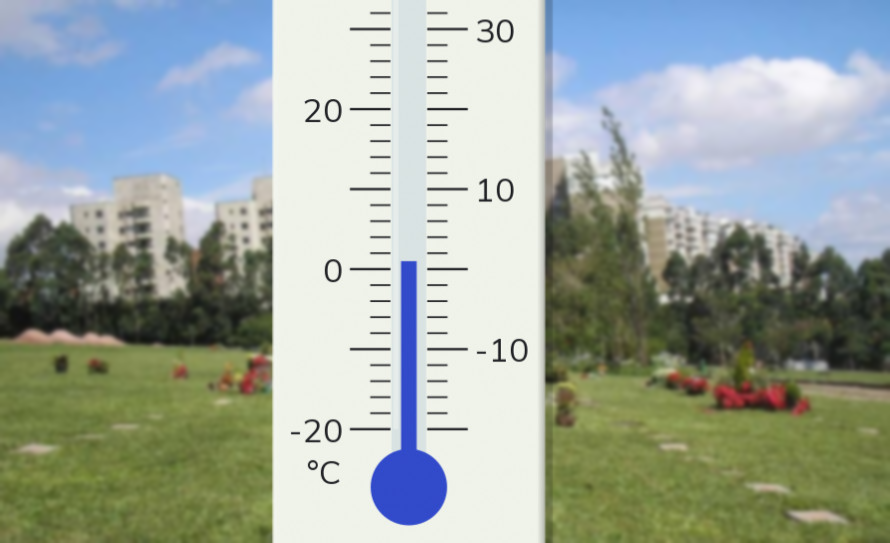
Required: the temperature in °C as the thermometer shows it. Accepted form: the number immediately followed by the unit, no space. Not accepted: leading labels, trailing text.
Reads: 1°C
